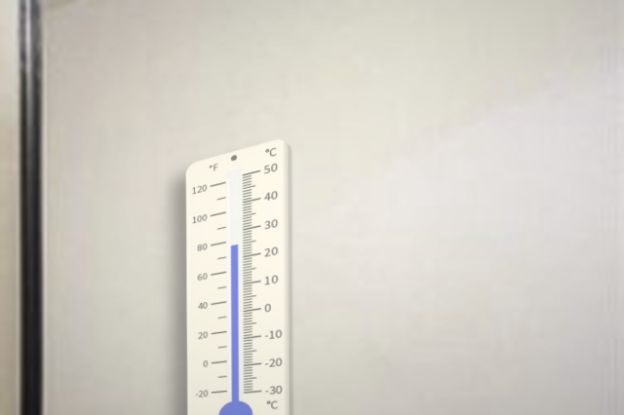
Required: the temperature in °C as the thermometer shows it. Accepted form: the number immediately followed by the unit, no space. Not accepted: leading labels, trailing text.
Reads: 25°C
